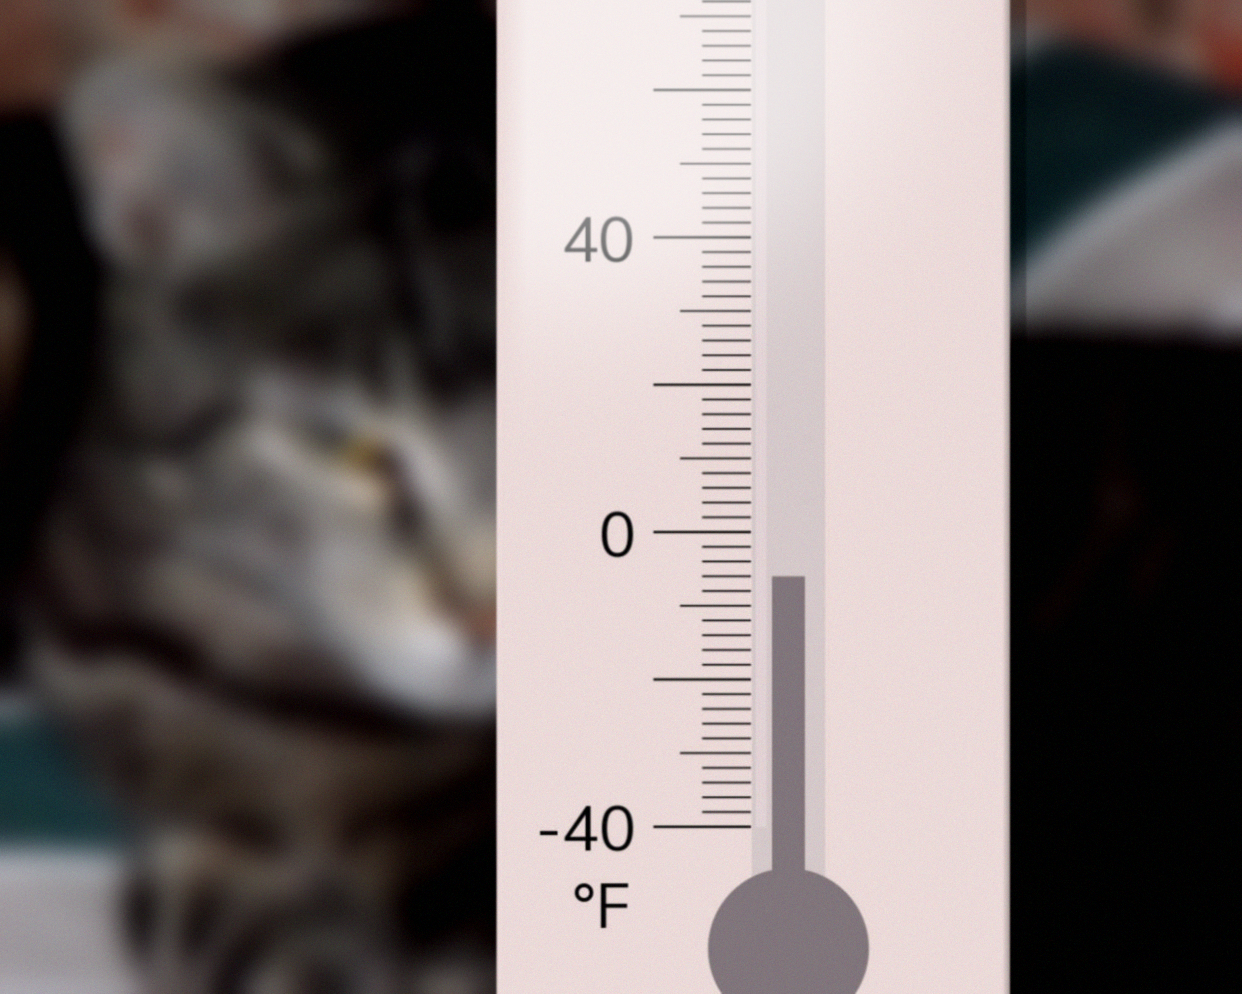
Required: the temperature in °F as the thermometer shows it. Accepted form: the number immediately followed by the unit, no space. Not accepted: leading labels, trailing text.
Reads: -6°F
